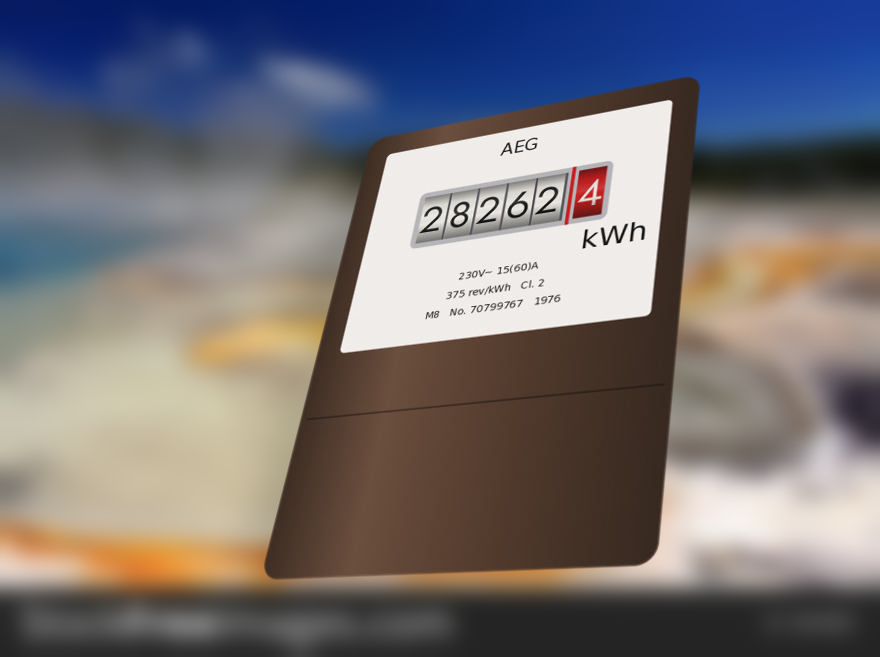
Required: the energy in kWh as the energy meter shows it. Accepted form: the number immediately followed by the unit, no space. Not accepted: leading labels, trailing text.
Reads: 28262.4kWh
